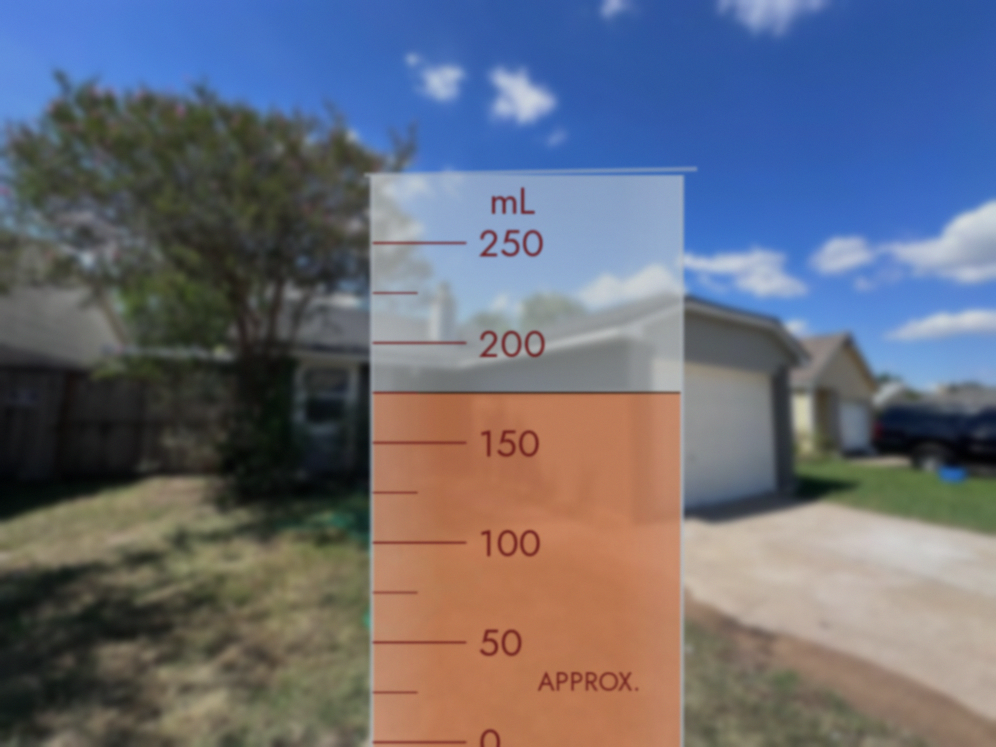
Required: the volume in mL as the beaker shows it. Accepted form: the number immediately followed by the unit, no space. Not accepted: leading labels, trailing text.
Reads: 175mL
